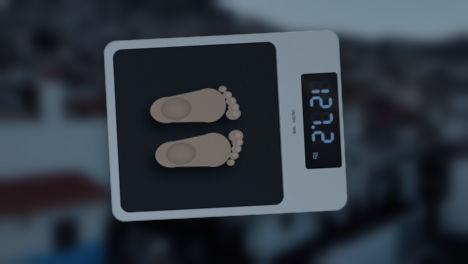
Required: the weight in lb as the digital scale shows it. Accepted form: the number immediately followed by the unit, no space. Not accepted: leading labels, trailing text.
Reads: 127.2lb
